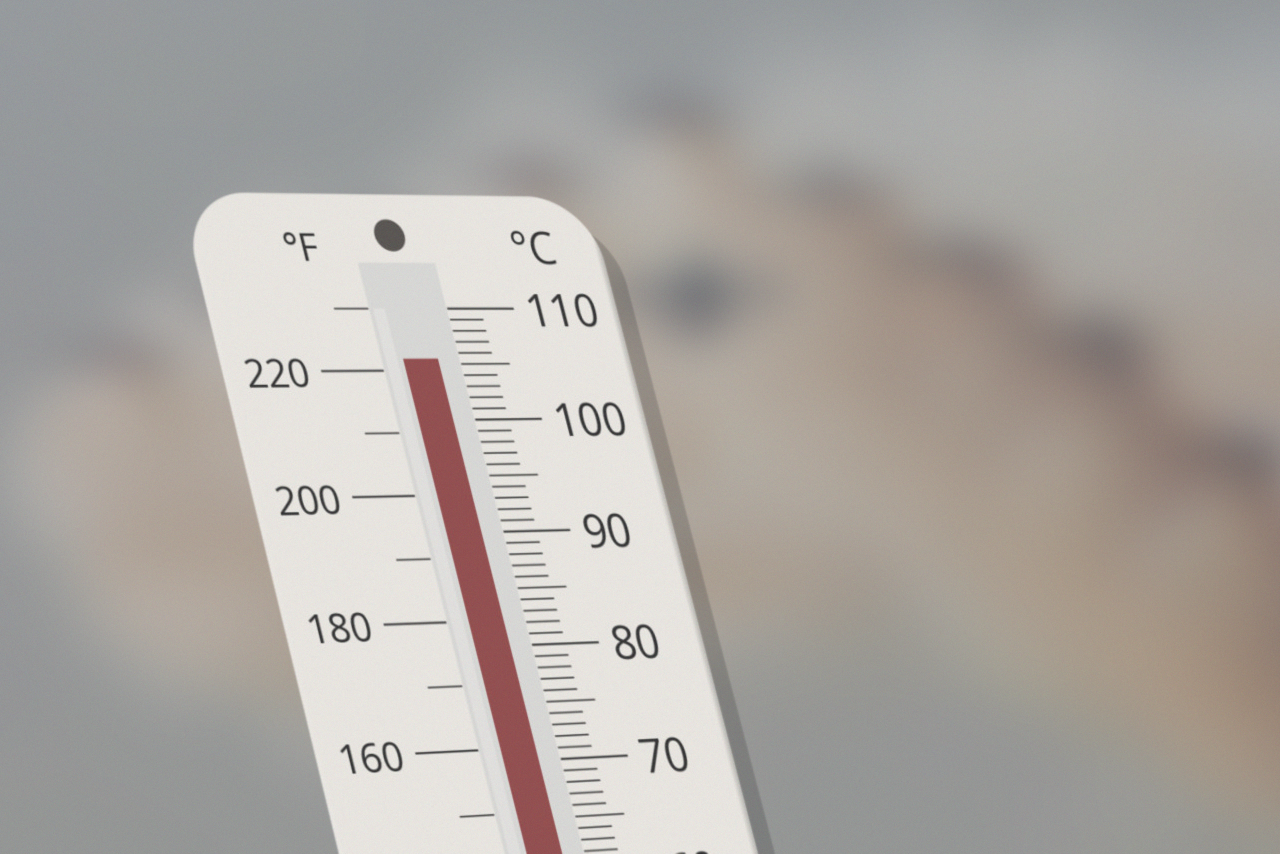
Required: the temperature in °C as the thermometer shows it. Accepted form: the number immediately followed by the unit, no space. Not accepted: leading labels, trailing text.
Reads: 105.5°C
